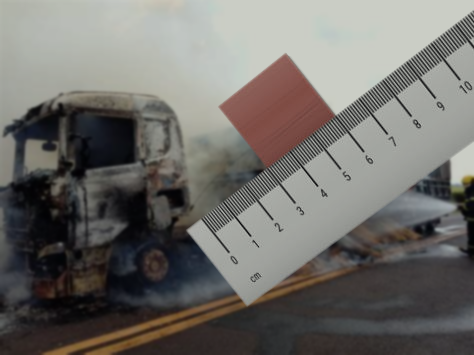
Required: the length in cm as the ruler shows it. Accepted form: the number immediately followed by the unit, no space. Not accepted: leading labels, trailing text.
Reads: 3cm
